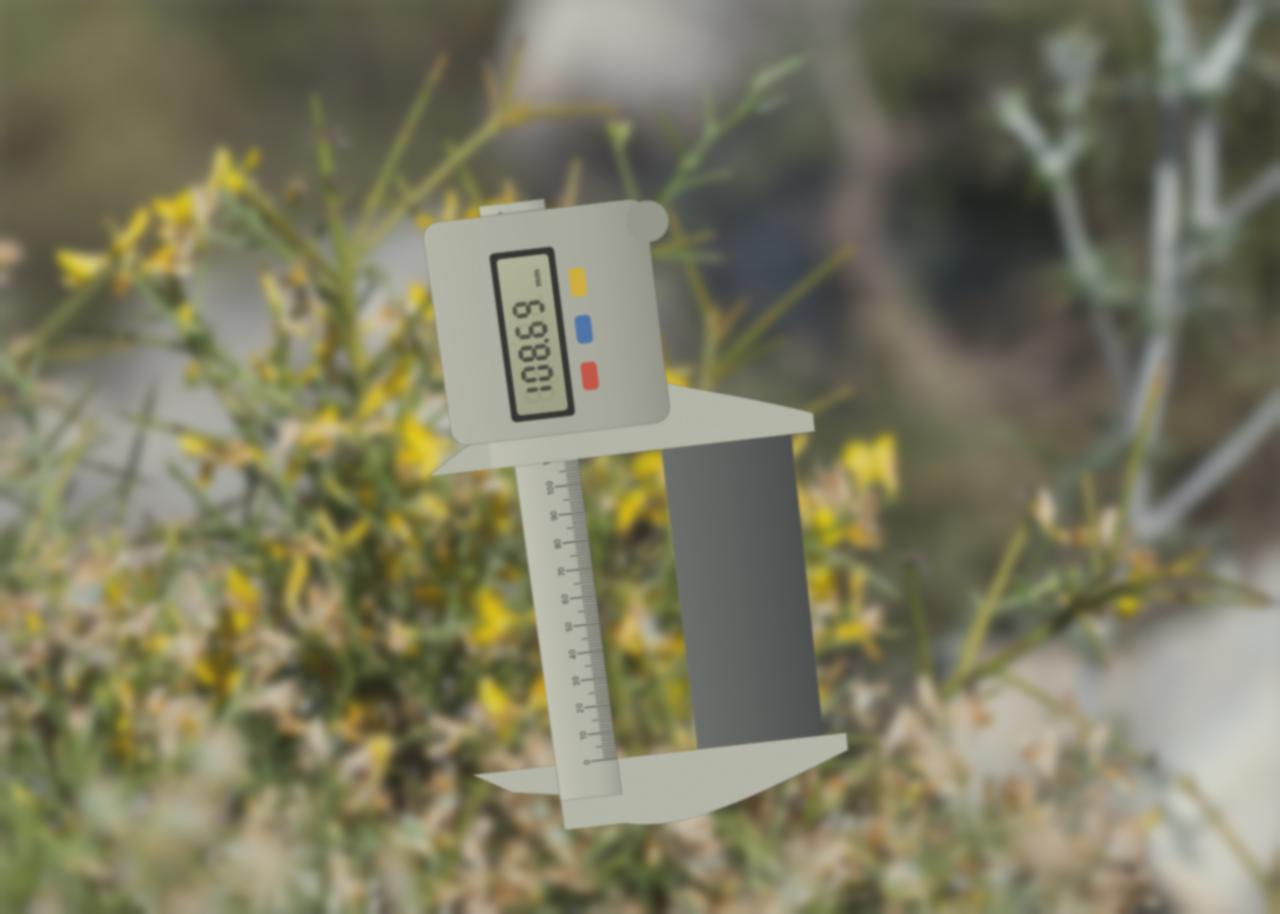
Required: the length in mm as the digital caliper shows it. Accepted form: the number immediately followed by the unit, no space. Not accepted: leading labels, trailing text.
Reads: 108.69mm
